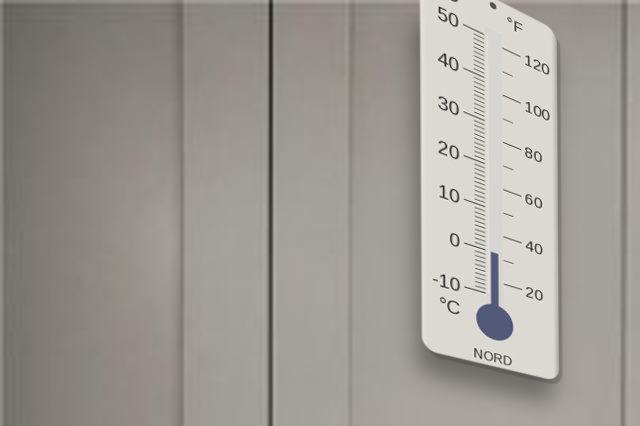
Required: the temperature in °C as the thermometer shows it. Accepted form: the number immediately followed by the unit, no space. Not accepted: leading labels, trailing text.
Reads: 0°C
